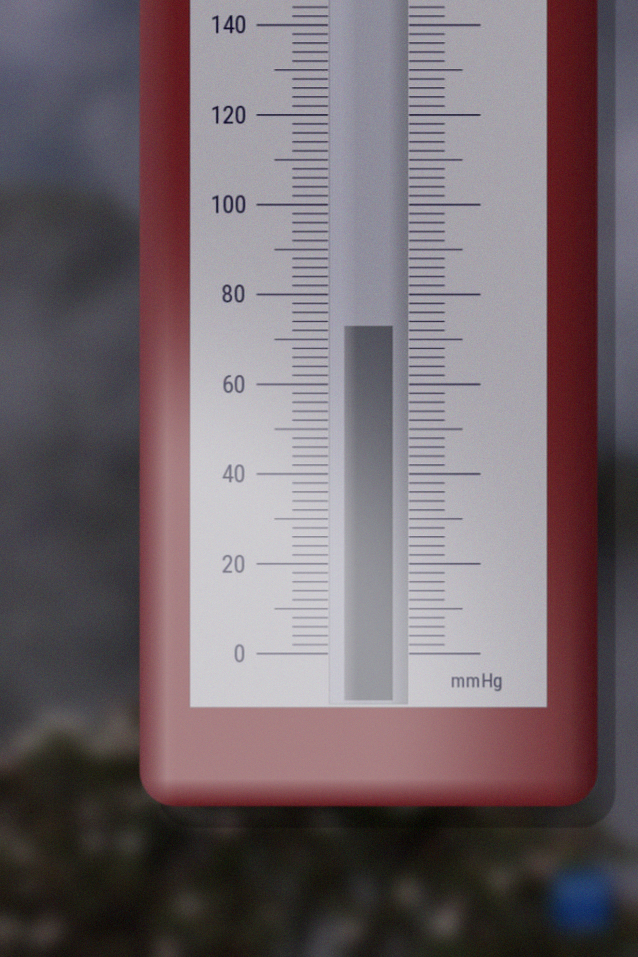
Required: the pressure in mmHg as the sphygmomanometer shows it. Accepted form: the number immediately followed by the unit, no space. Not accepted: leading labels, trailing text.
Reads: 73mmHg
